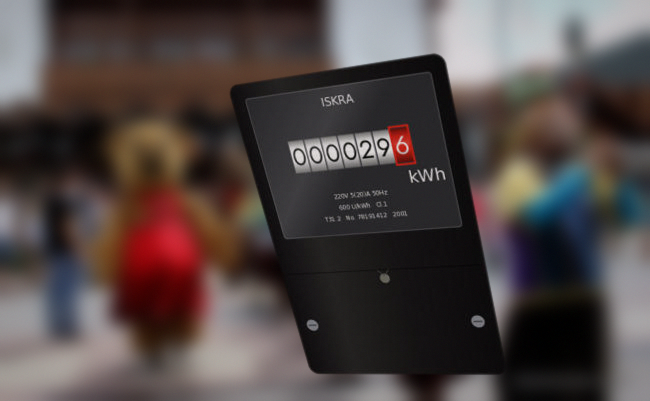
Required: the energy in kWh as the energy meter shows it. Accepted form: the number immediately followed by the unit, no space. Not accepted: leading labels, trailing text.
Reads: 29.6kWh
